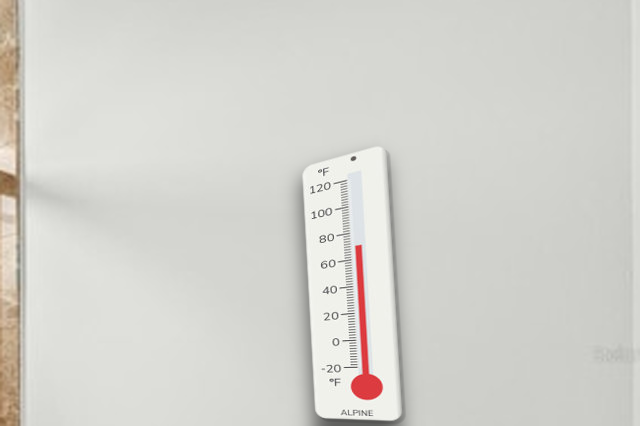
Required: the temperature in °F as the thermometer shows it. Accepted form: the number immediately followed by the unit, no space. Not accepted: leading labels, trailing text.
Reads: 70°F
